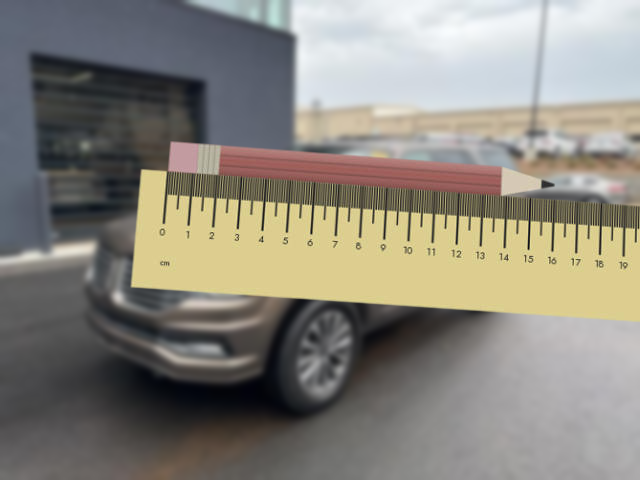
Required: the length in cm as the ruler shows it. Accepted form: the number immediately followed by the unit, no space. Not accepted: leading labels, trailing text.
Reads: 16cm
